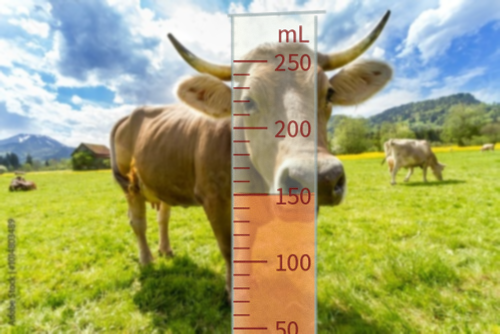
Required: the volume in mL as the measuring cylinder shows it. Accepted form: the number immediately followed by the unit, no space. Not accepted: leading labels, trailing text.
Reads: 150mL
